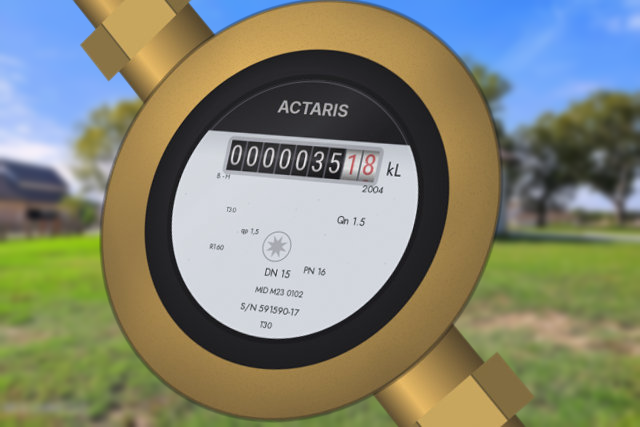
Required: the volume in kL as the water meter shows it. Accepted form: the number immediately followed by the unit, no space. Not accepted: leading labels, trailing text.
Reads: 35.18kL
